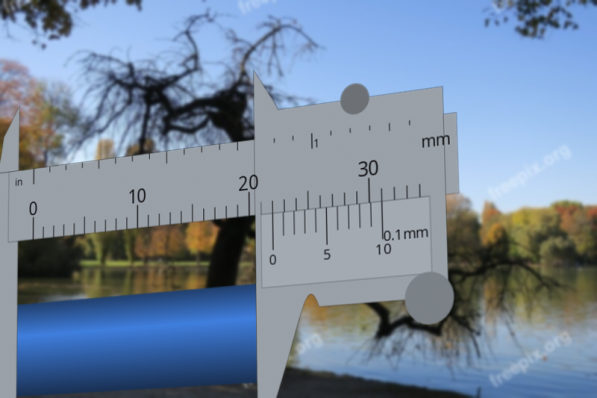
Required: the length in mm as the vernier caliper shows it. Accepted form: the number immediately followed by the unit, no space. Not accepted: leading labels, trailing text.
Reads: 22.0mm
